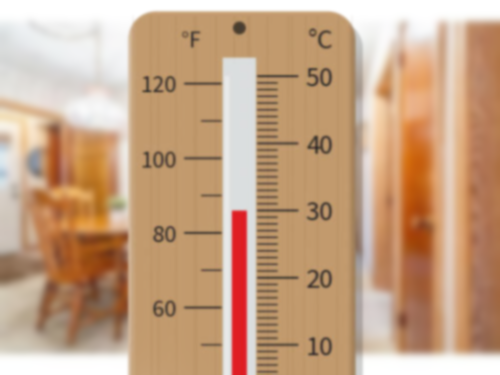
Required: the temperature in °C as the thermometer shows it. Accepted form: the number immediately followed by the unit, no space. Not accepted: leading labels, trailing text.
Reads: 30°C
